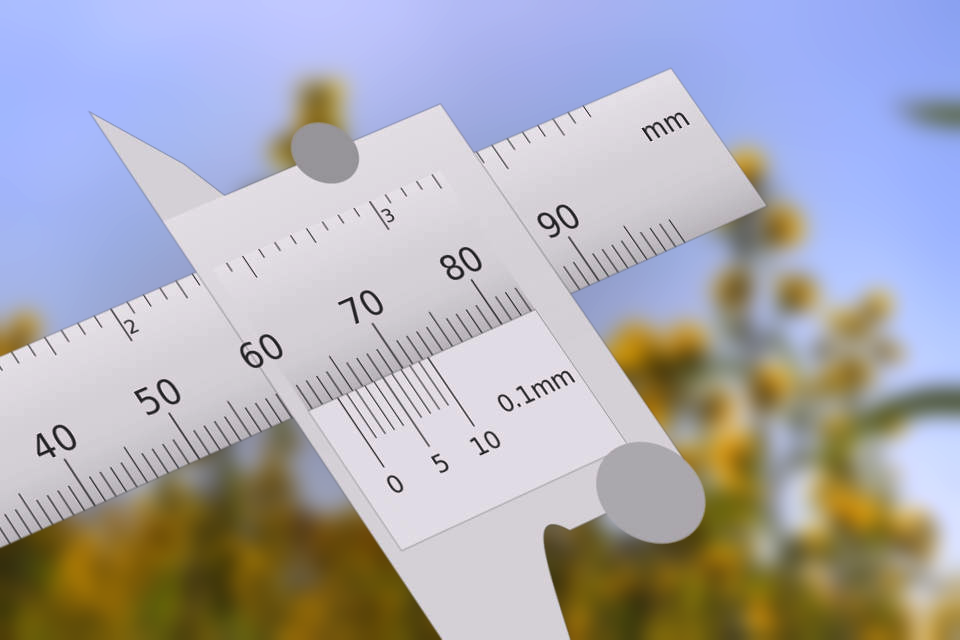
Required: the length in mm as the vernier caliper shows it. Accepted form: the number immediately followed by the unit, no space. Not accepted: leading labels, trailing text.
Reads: 63.5mm
